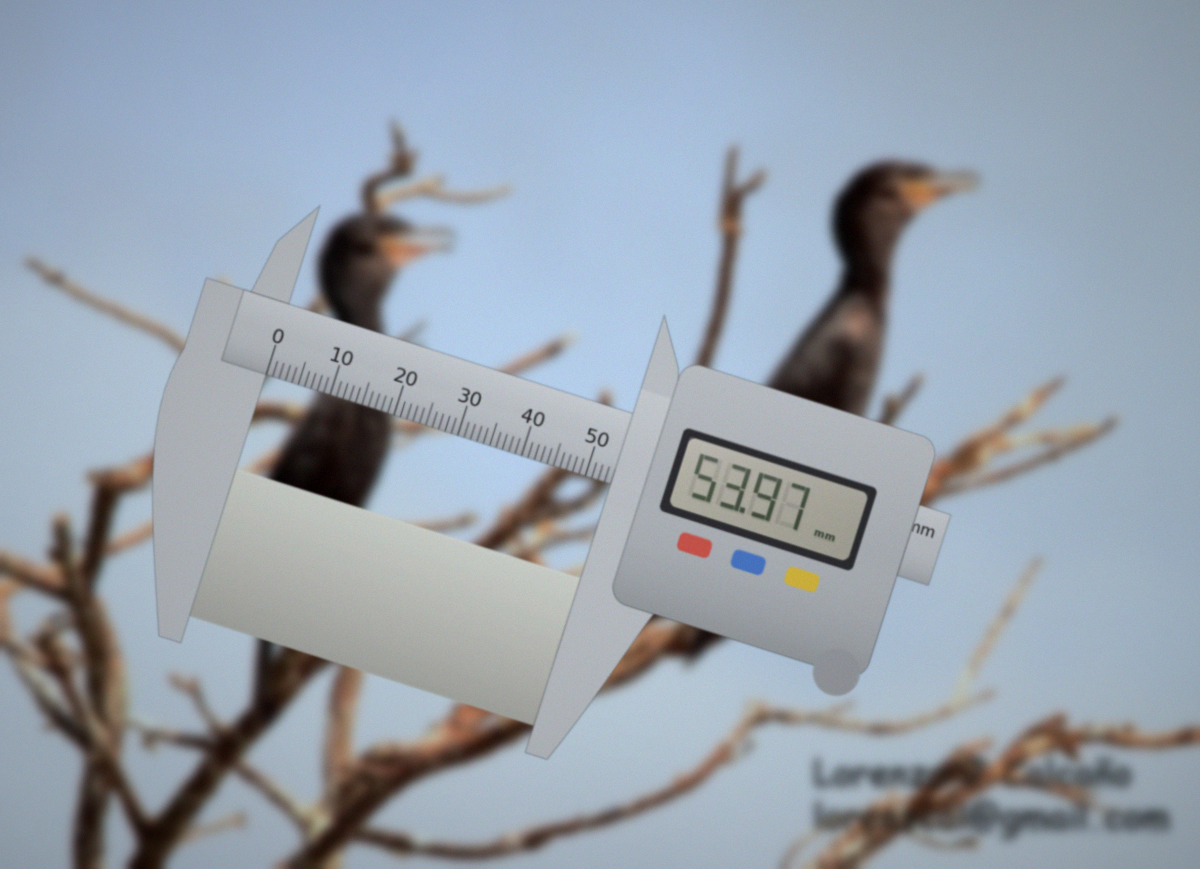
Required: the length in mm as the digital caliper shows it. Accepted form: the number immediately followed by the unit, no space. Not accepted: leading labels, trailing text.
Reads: 53.97mm
